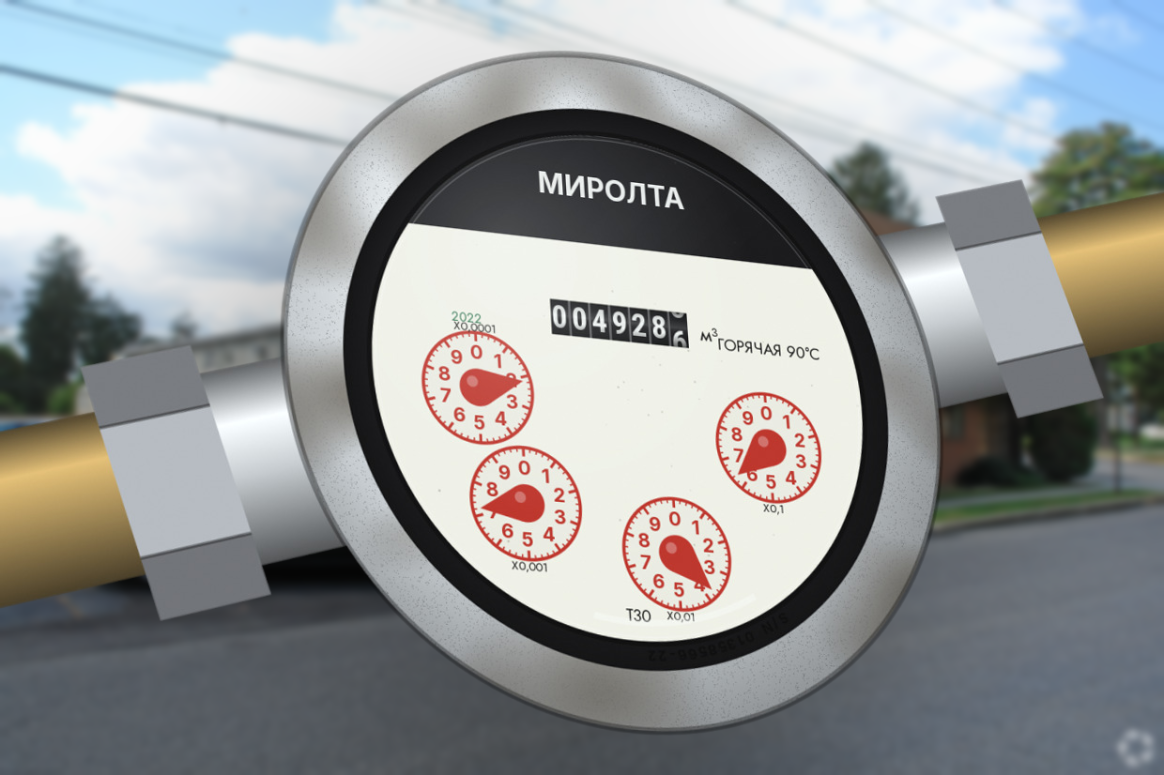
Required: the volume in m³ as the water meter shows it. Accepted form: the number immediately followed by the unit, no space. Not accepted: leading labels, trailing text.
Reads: 49285.6372m³
